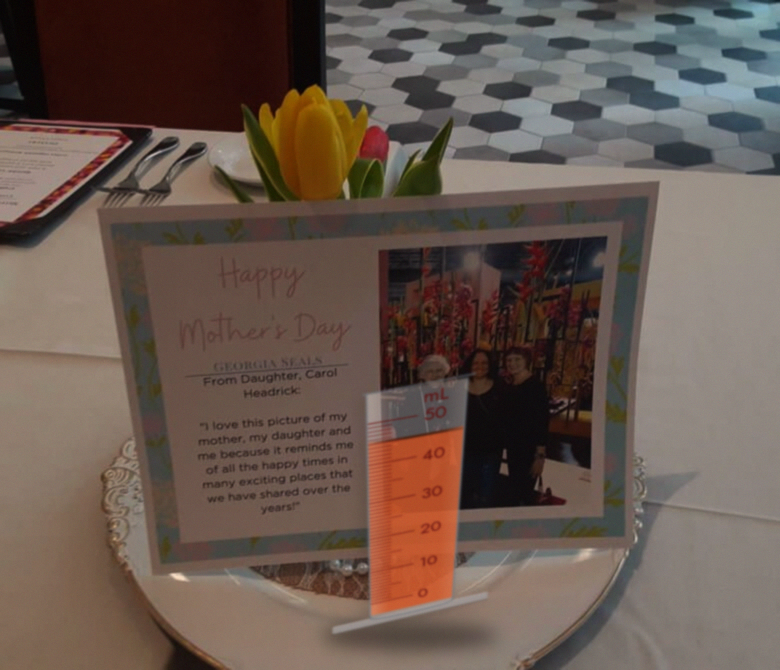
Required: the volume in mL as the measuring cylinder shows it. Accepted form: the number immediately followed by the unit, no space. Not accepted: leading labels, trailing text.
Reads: 45mL
